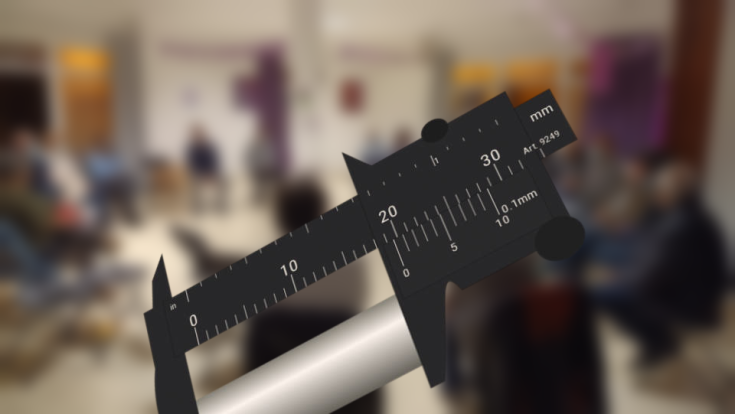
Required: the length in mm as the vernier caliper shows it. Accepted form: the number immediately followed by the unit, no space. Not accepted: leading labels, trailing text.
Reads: 19.6mm
